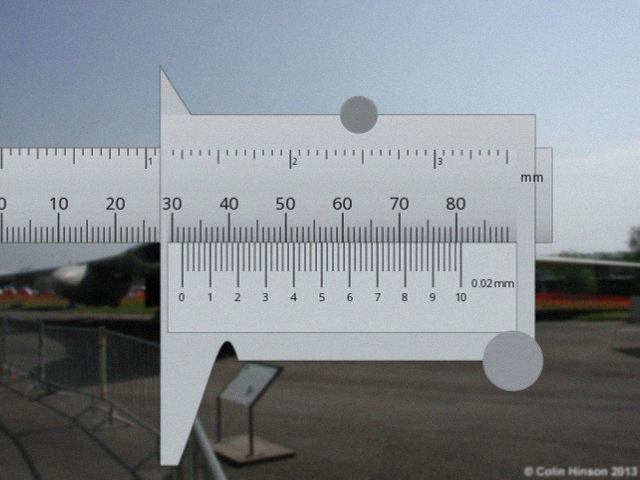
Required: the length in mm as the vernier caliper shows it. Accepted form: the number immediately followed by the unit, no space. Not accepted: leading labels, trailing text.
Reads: 31.8mm
